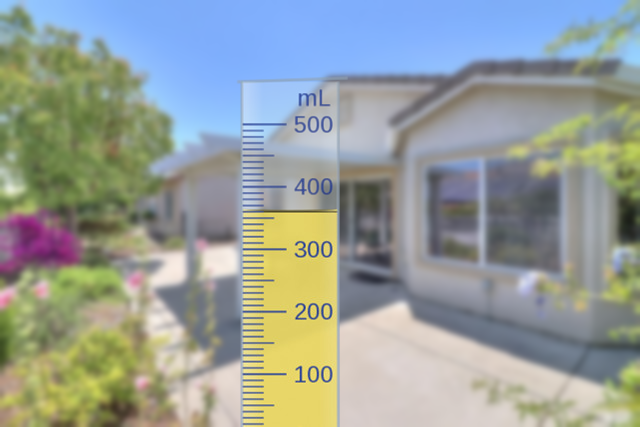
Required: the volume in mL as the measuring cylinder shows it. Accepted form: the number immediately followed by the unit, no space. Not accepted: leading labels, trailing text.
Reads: 360mL
